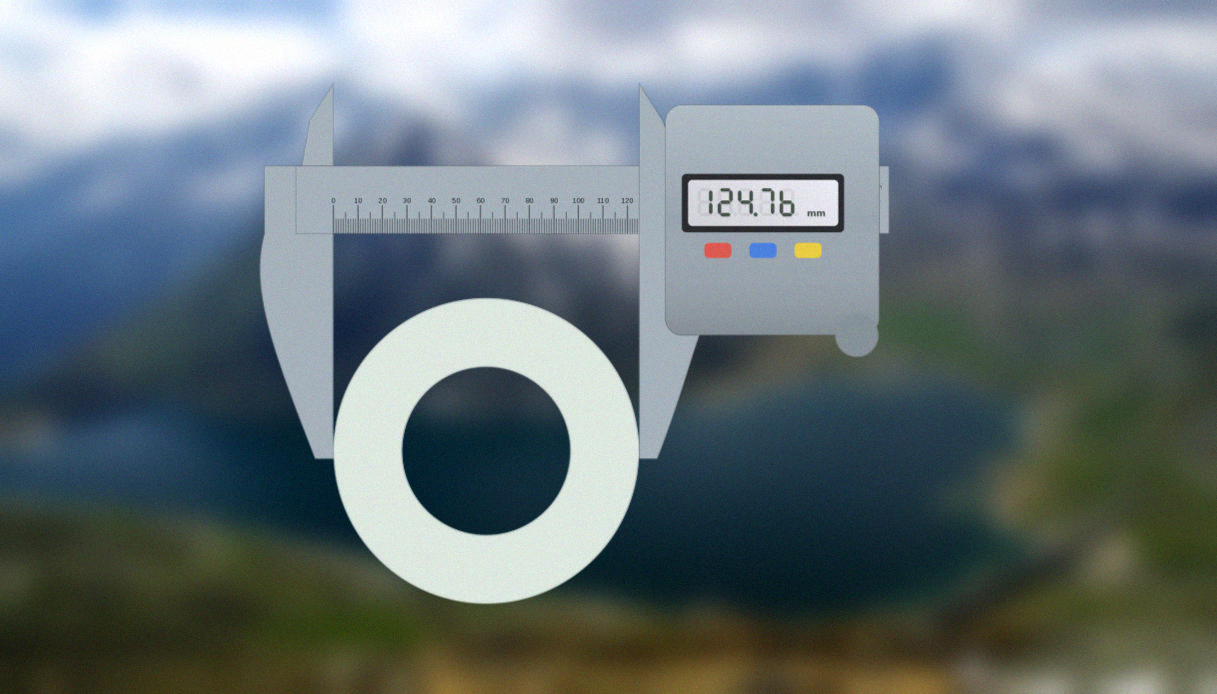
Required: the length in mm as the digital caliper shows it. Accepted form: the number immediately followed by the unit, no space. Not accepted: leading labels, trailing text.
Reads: 124.76mm
